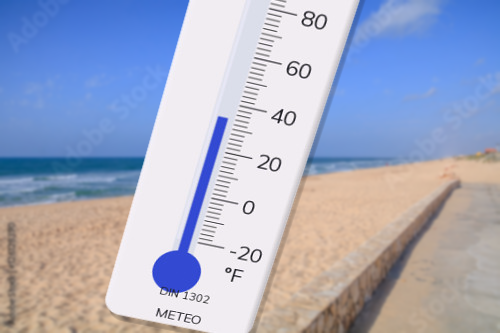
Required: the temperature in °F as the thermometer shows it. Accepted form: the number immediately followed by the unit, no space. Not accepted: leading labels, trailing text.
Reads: 34°F
